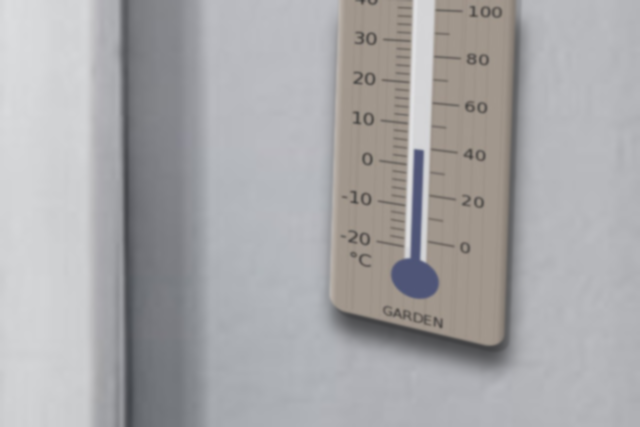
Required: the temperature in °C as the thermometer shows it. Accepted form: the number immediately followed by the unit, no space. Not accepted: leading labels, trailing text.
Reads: 4°C
